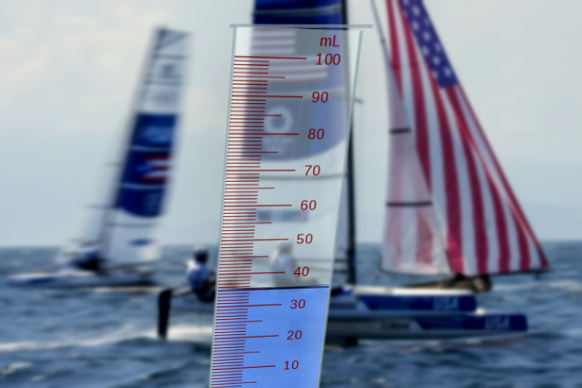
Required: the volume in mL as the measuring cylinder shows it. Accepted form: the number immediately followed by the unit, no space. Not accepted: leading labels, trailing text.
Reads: 35mL
